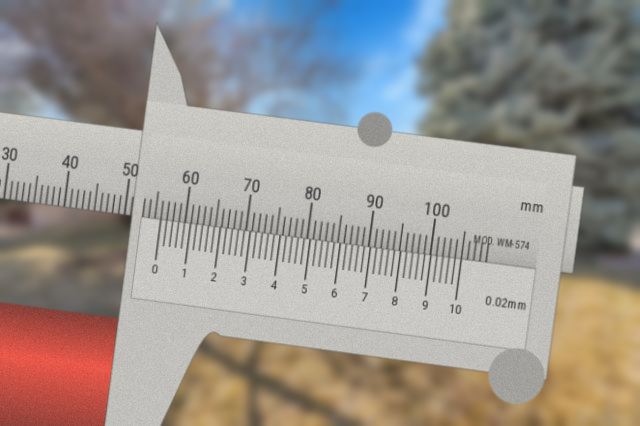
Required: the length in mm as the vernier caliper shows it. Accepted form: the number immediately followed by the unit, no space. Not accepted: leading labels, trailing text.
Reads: 56.0mm
